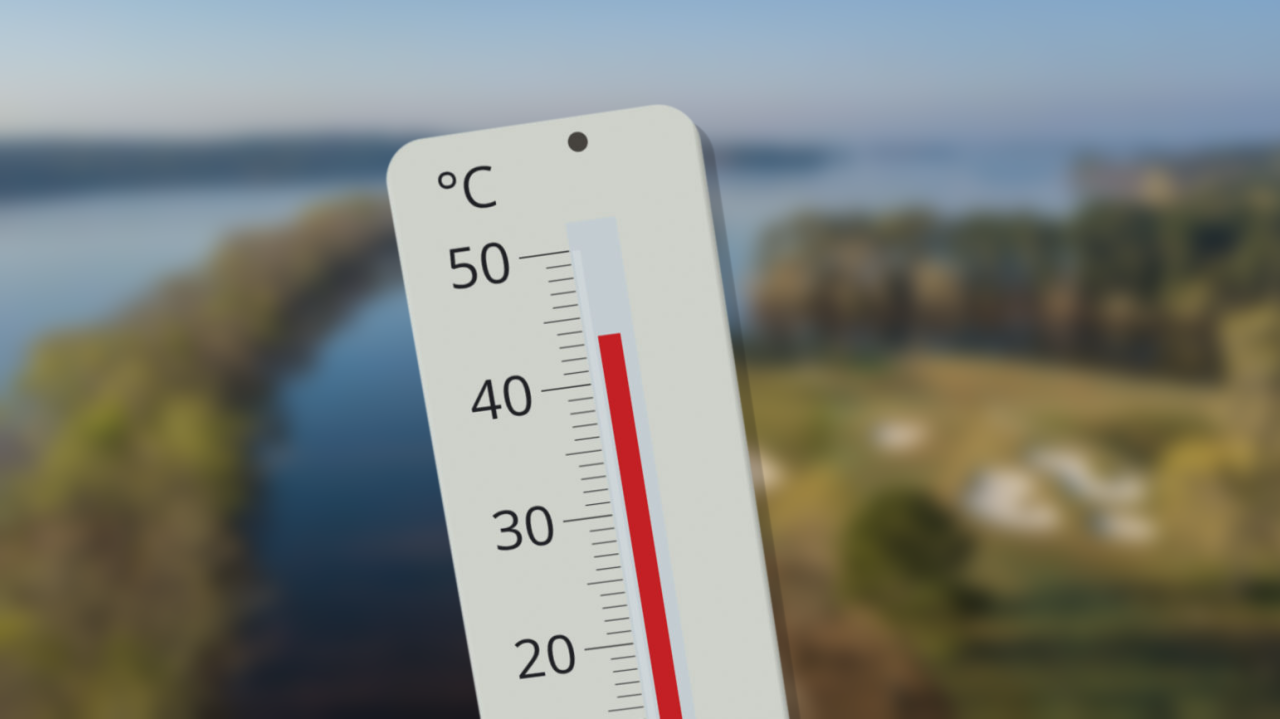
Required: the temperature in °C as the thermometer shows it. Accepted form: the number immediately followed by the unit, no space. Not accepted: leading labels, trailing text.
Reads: 43.5°C
